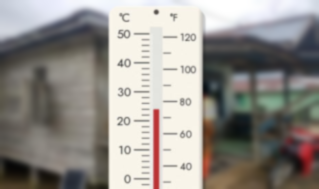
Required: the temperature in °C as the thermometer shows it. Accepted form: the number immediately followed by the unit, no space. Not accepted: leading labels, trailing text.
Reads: 24°C
